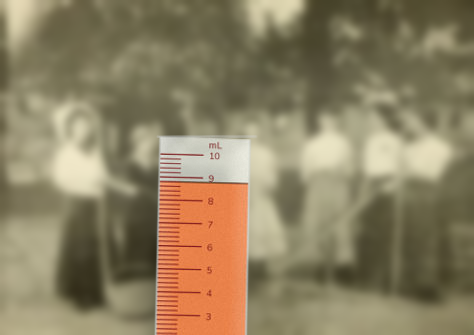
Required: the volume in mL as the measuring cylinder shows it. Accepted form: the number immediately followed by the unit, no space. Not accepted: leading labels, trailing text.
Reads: 8.8mL
